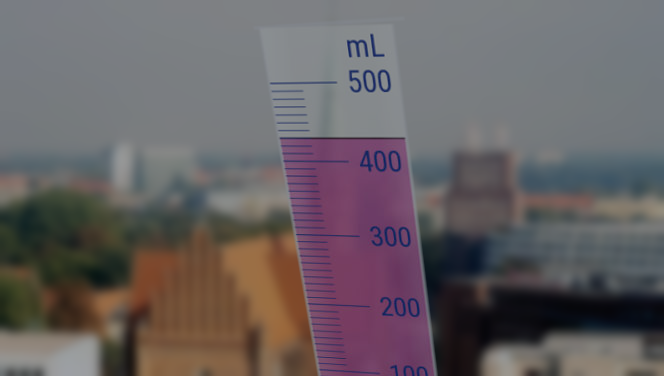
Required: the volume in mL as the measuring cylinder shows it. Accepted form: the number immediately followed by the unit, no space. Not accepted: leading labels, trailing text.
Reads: 430mL
